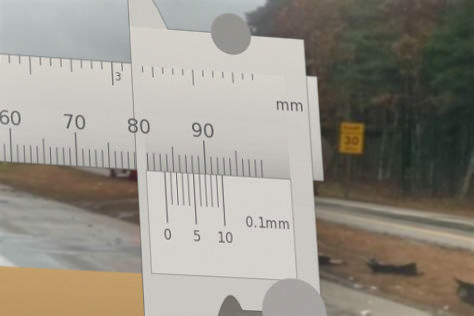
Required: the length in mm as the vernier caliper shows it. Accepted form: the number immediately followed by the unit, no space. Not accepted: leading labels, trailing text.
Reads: 83.6mm
